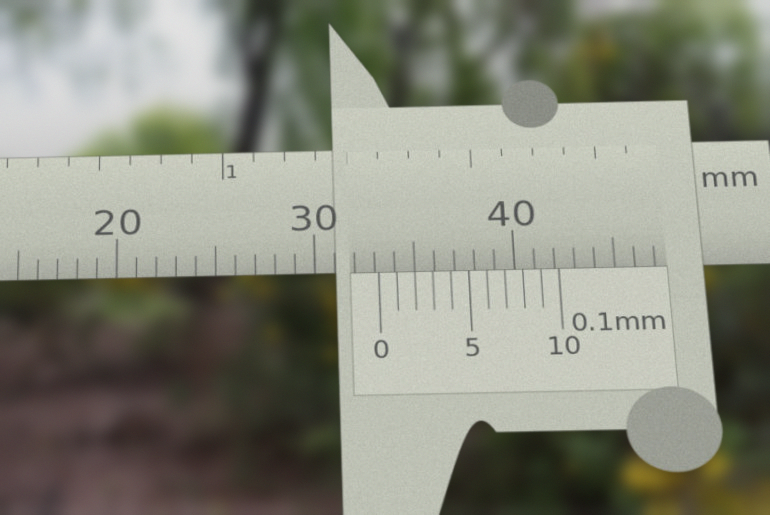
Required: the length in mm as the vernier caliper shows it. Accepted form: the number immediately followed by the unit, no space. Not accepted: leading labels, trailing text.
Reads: 33.2mm
